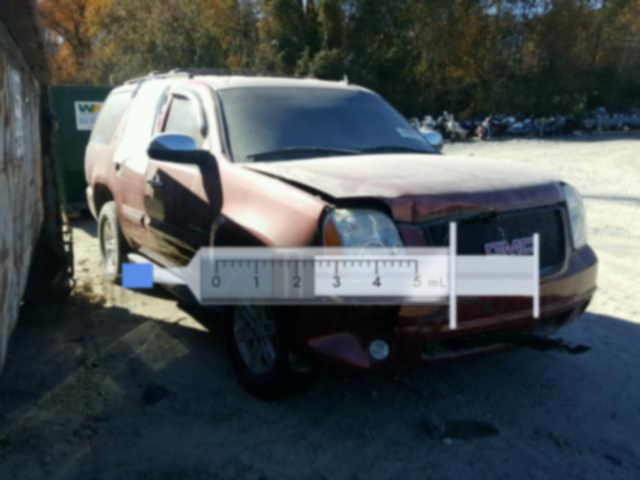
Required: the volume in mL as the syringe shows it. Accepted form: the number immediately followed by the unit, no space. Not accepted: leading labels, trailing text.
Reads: 1.4mL
